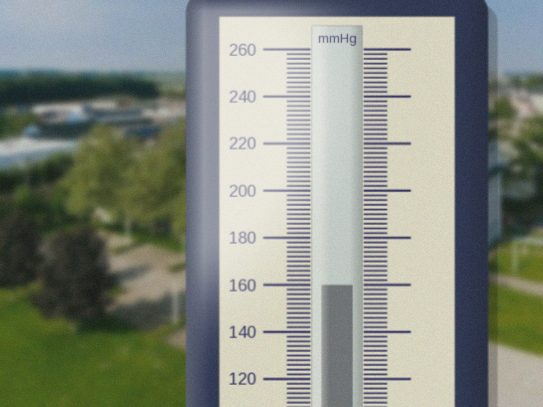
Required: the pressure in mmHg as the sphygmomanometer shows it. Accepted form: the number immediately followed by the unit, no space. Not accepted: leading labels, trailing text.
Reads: 160mmHg
